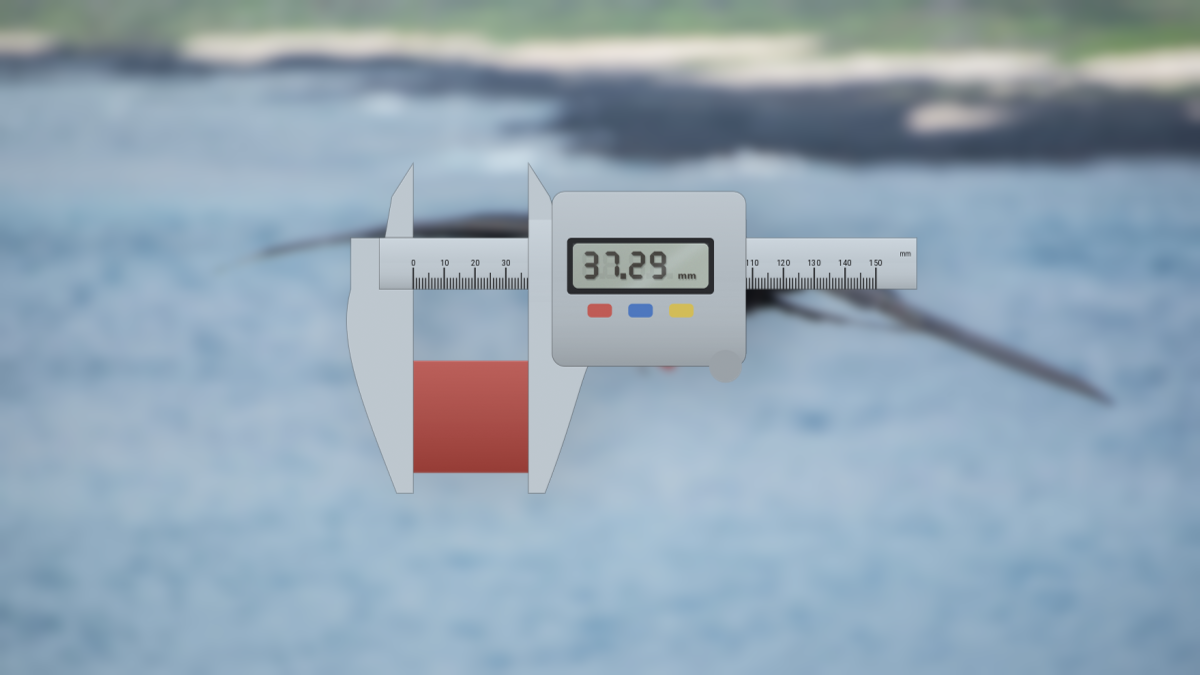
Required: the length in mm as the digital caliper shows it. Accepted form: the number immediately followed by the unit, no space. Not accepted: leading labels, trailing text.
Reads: 37.29mm
